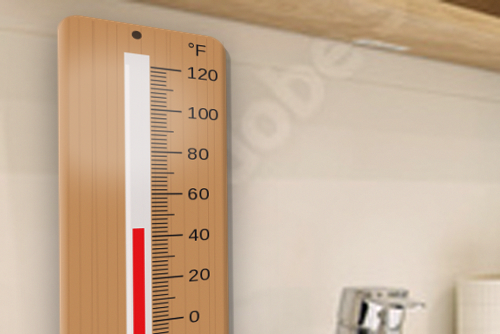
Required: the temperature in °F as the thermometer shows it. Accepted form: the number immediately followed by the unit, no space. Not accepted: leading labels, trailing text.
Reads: 44°F
